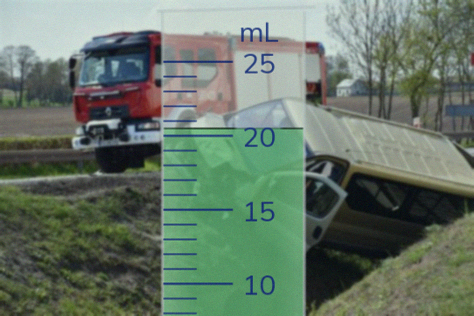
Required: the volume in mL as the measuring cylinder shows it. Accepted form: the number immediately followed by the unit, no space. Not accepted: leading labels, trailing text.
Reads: 20.5mL
